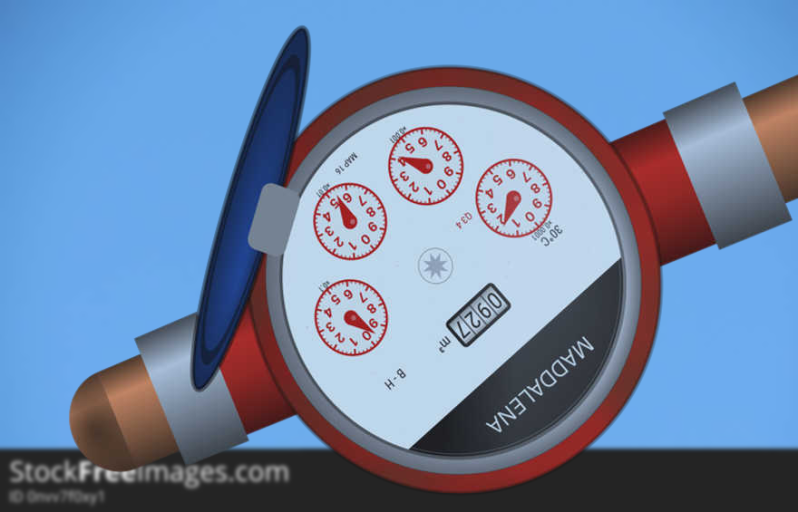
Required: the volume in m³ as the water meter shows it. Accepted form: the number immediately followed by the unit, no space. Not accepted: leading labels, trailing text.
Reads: 926.9541m³
